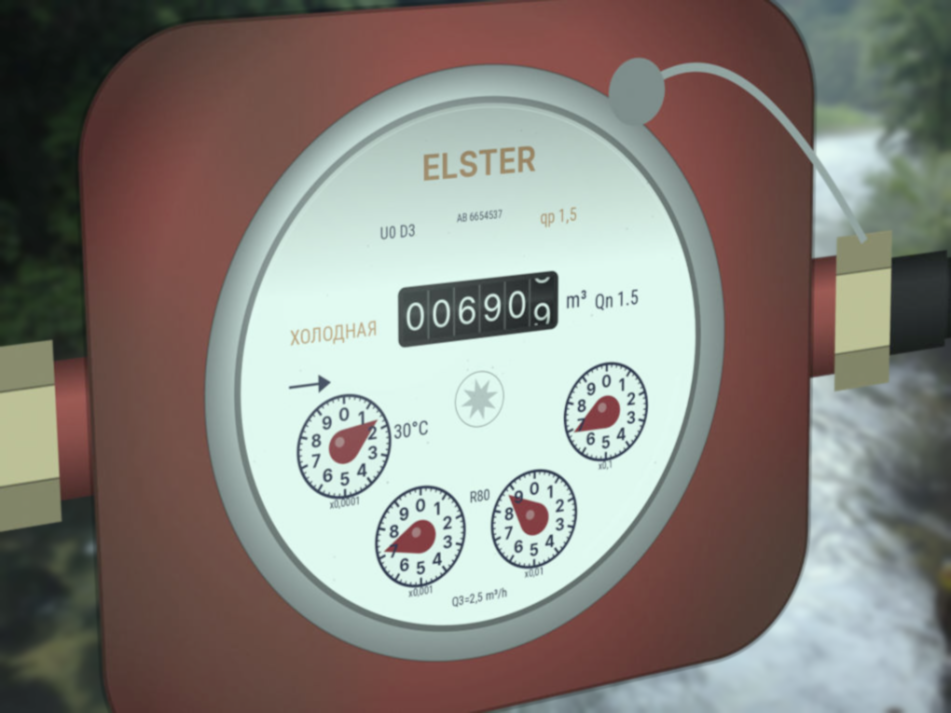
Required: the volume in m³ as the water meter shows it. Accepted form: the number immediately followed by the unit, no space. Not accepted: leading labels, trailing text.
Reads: 6908.6871m³
